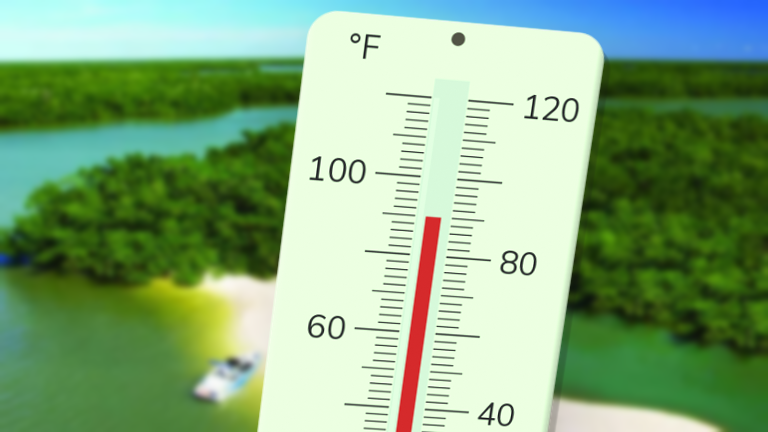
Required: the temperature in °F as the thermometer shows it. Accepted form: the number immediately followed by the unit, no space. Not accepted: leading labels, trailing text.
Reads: 90°F
